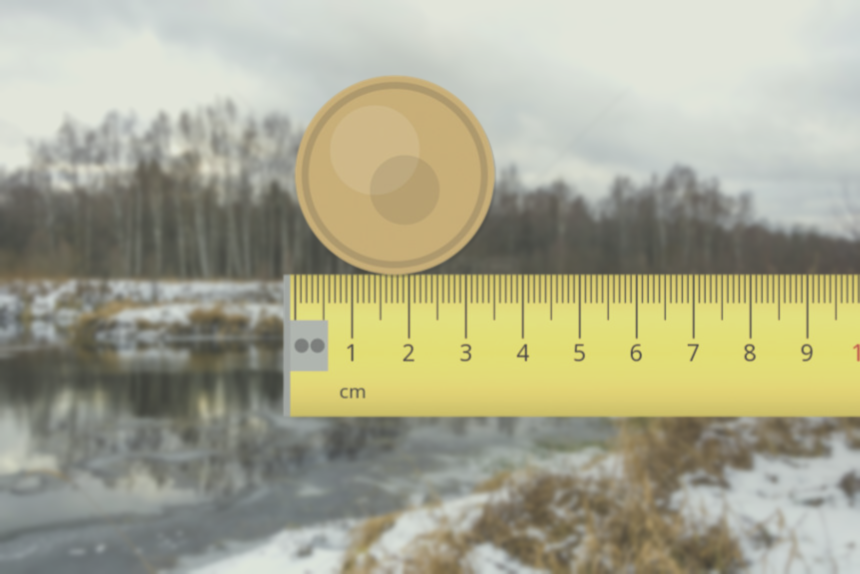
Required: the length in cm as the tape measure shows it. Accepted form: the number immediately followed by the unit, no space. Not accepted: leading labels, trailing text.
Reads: 3.5cm
